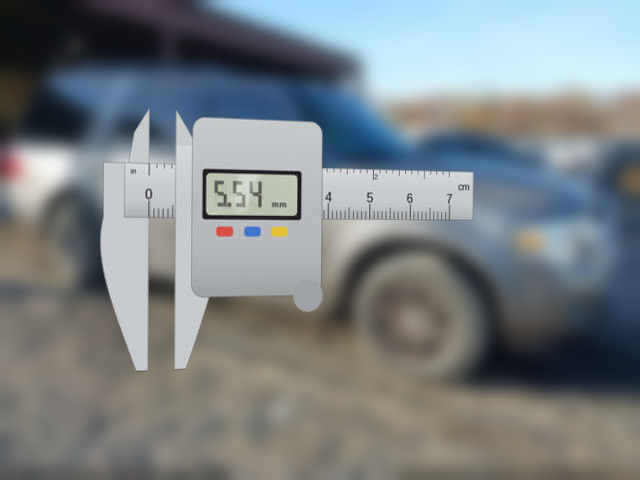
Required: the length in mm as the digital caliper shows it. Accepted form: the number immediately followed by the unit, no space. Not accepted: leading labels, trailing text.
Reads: 5.54mm
